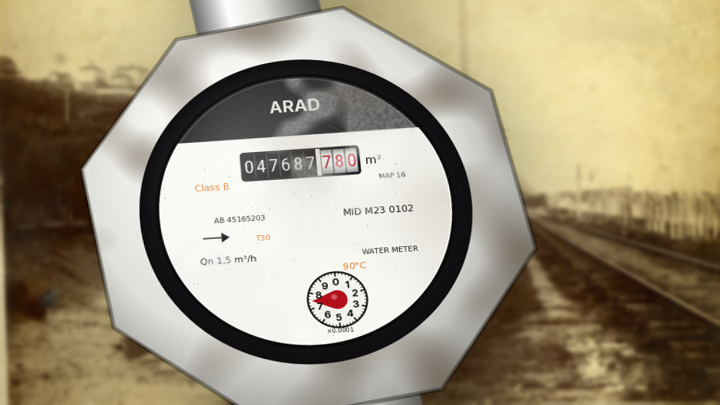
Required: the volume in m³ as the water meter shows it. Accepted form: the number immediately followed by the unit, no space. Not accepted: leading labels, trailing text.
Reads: 47687.7807m³
